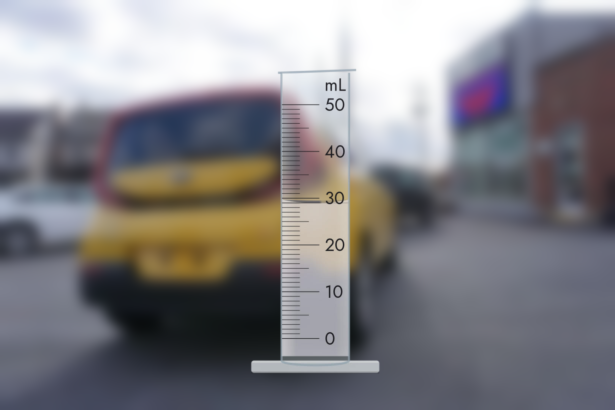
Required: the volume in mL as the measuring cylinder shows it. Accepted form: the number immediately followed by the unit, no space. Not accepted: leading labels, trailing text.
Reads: 29mL
